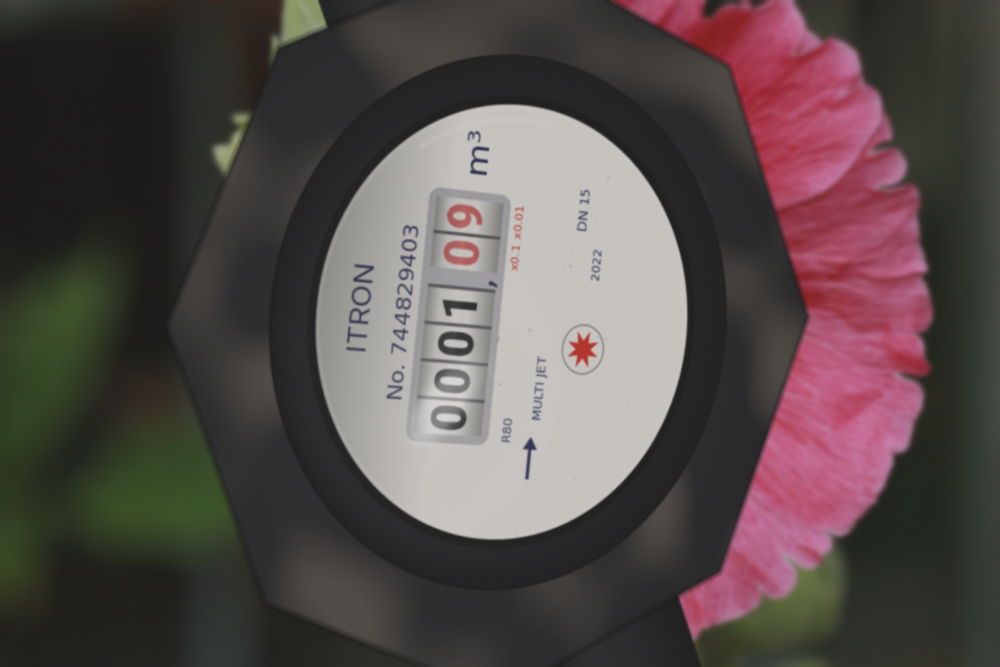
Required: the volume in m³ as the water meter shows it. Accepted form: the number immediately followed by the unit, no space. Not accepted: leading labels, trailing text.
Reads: 1.09m³
